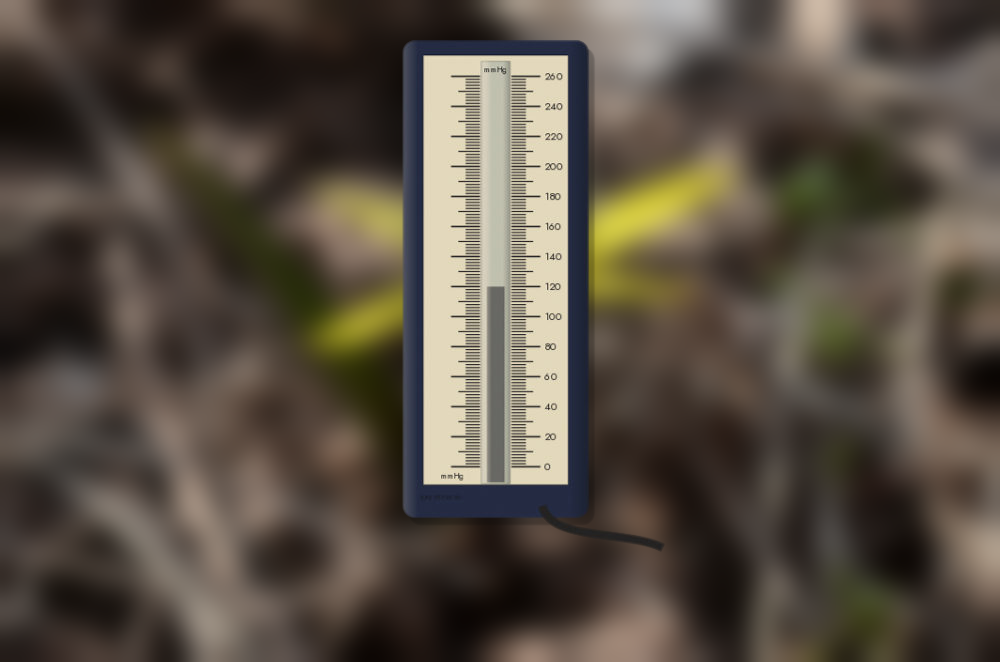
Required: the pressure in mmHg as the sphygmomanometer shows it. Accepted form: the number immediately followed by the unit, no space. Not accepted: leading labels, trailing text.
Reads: 120mmHg
